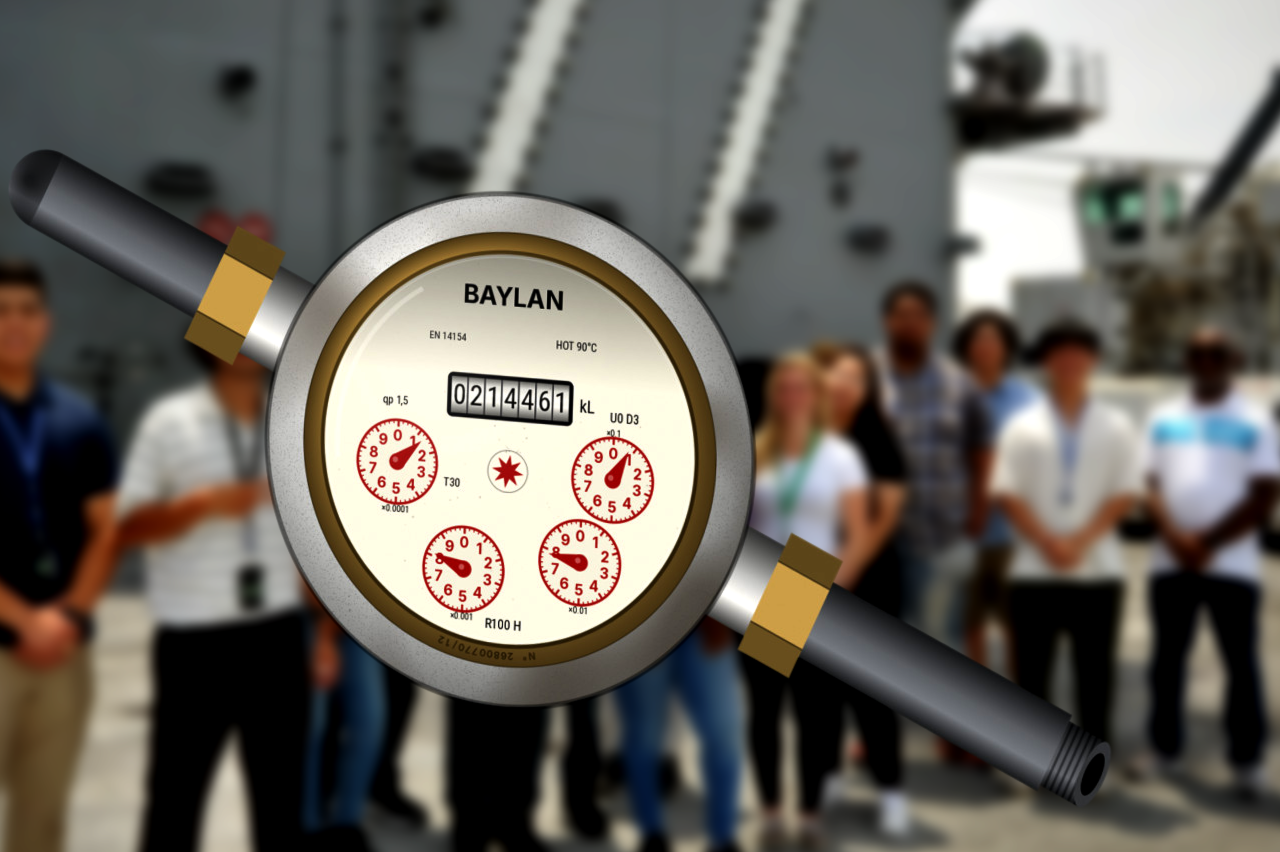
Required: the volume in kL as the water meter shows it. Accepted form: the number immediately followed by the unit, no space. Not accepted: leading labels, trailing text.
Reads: 214461.0781kL
